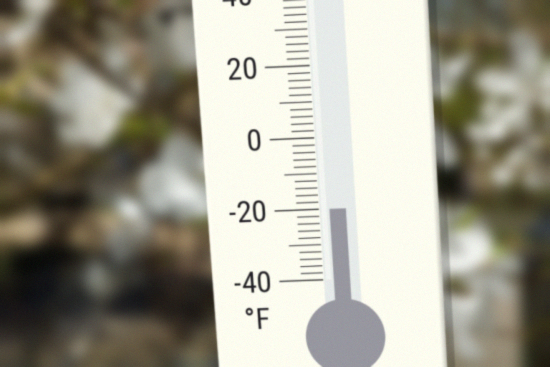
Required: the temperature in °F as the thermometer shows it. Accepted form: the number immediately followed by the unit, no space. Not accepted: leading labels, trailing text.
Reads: -20°F
